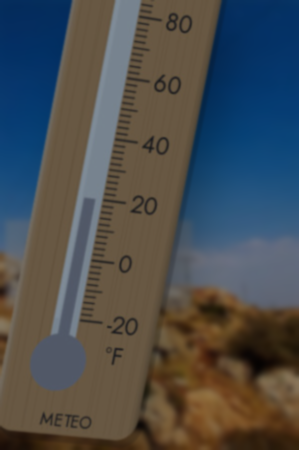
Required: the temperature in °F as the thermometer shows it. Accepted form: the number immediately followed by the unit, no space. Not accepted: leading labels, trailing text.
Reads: 20°F
